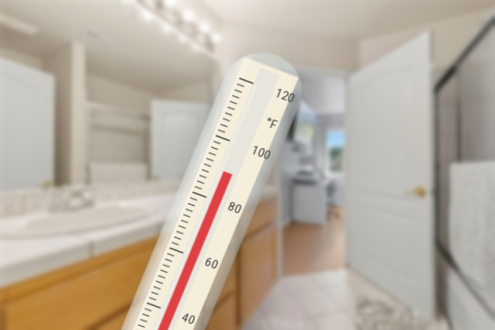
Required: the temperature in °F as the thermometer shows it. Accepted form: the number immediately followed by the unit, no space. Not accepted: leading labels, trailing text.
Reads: 90°F
